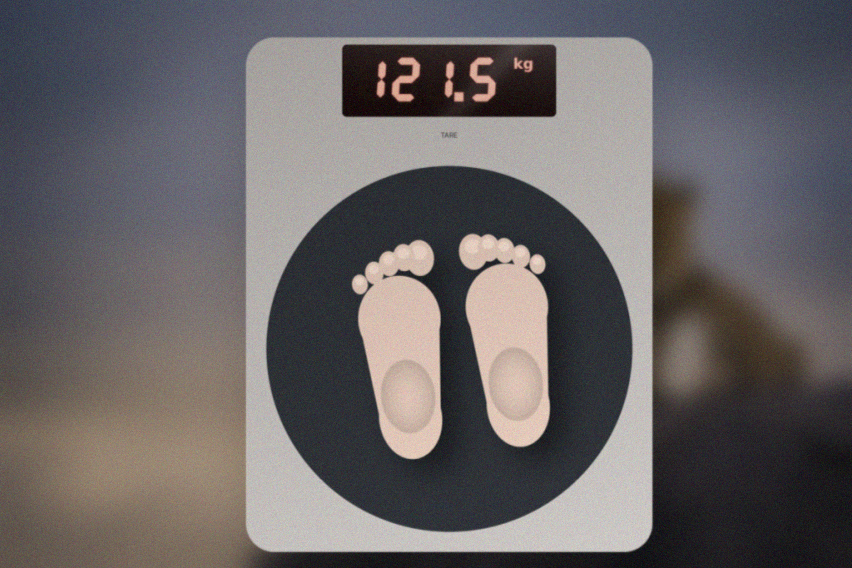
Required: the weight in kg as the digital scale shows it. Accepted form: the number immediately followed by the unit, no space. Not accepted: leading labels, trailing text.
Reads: 121.5kg
